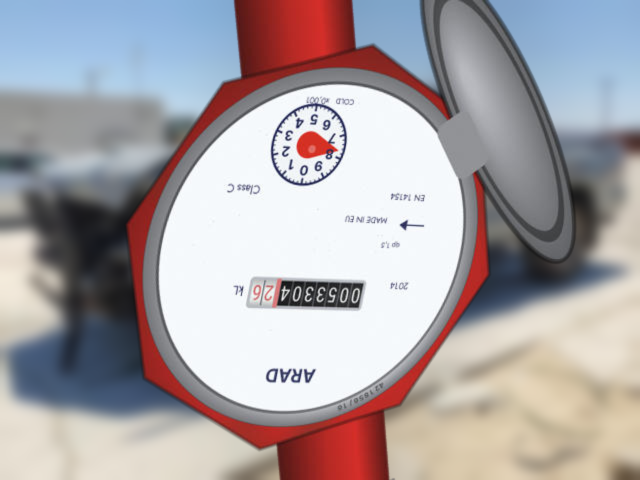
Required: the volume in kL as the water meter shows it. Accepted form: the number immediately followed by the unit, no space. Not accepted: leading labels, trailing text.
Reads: 53304.267kL
